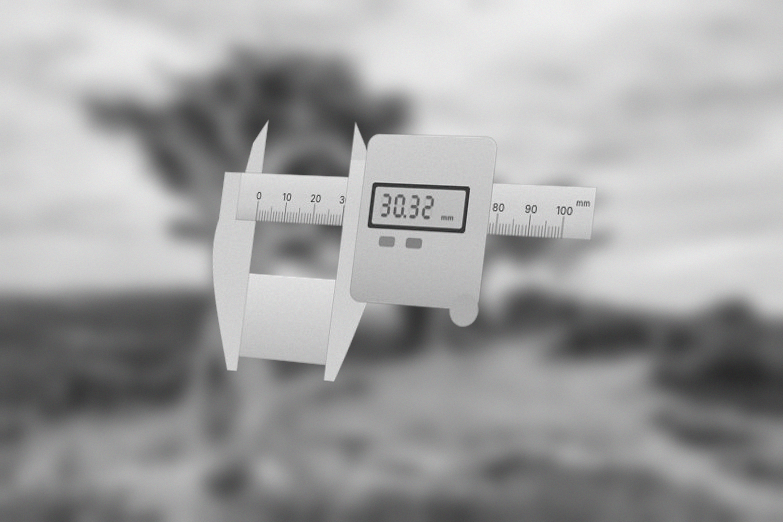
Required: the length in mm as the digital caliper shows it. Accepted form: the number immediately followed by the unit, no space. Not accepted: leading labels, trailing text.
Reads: 30.32mm
